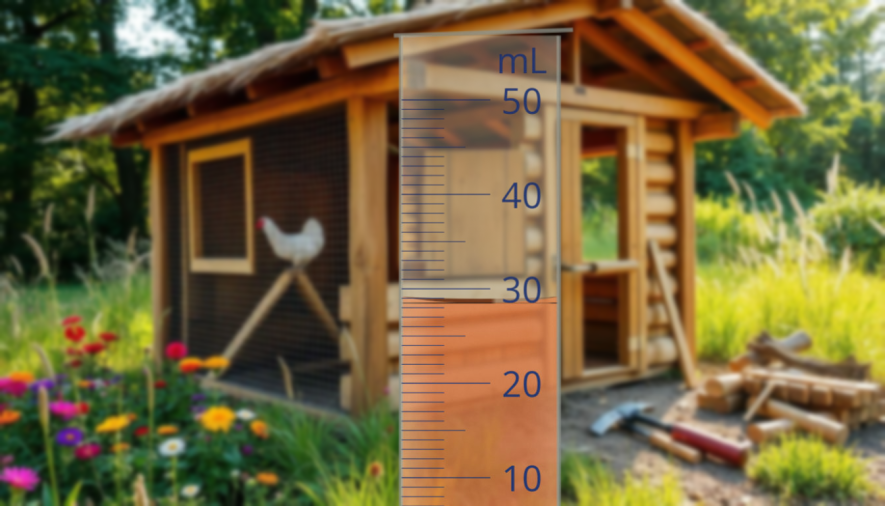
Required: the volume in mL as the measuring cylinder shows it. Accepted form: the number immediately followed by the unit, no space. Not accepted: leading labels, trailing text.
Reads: 28.5mL
